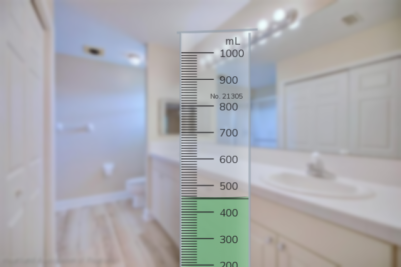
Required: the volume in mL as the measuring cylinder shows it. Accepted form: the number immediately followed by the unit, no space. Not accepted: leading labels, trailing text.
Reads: 450mL
